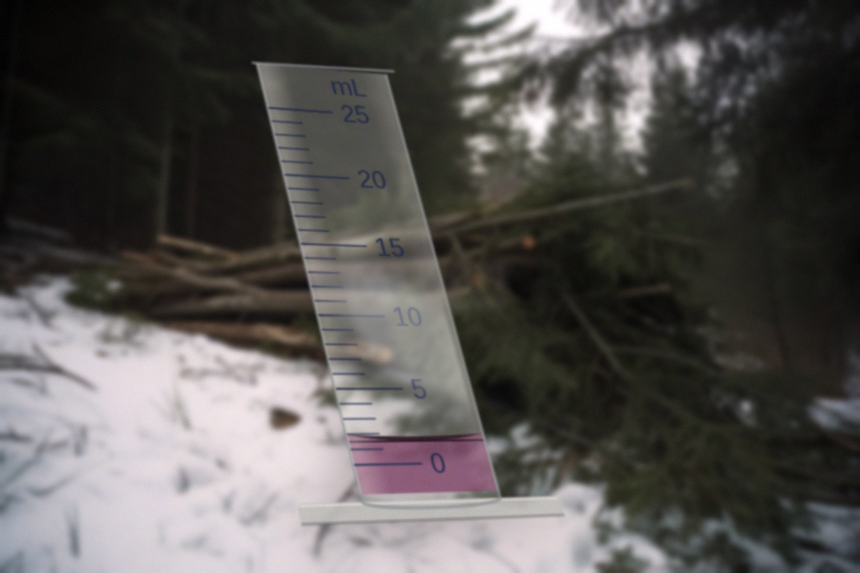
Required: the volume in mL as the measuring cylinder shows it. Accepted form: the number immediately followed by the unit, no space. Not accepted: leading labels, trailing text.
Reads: 1.5mL
